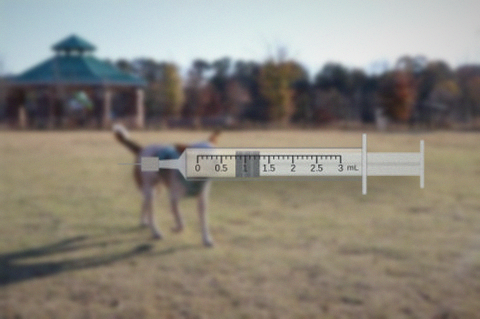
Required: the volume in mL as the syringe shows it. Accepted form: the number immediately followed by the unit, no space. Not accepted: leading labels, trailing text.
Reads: 0.8mL
